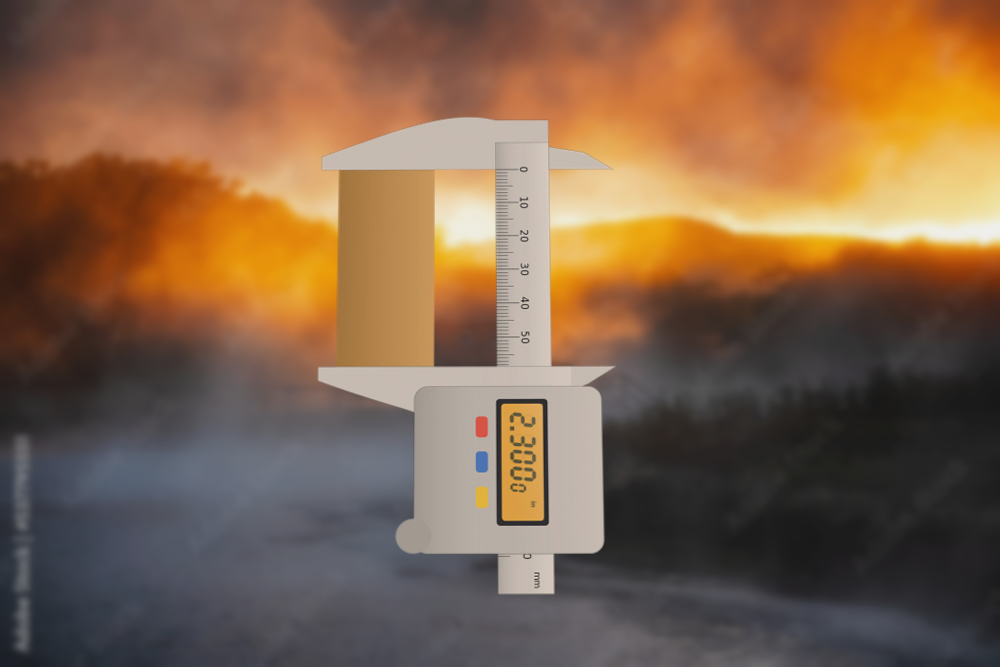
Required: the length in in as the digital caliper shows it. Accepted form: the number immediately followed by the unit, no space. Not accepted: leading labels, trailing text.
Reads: 2.3000in
